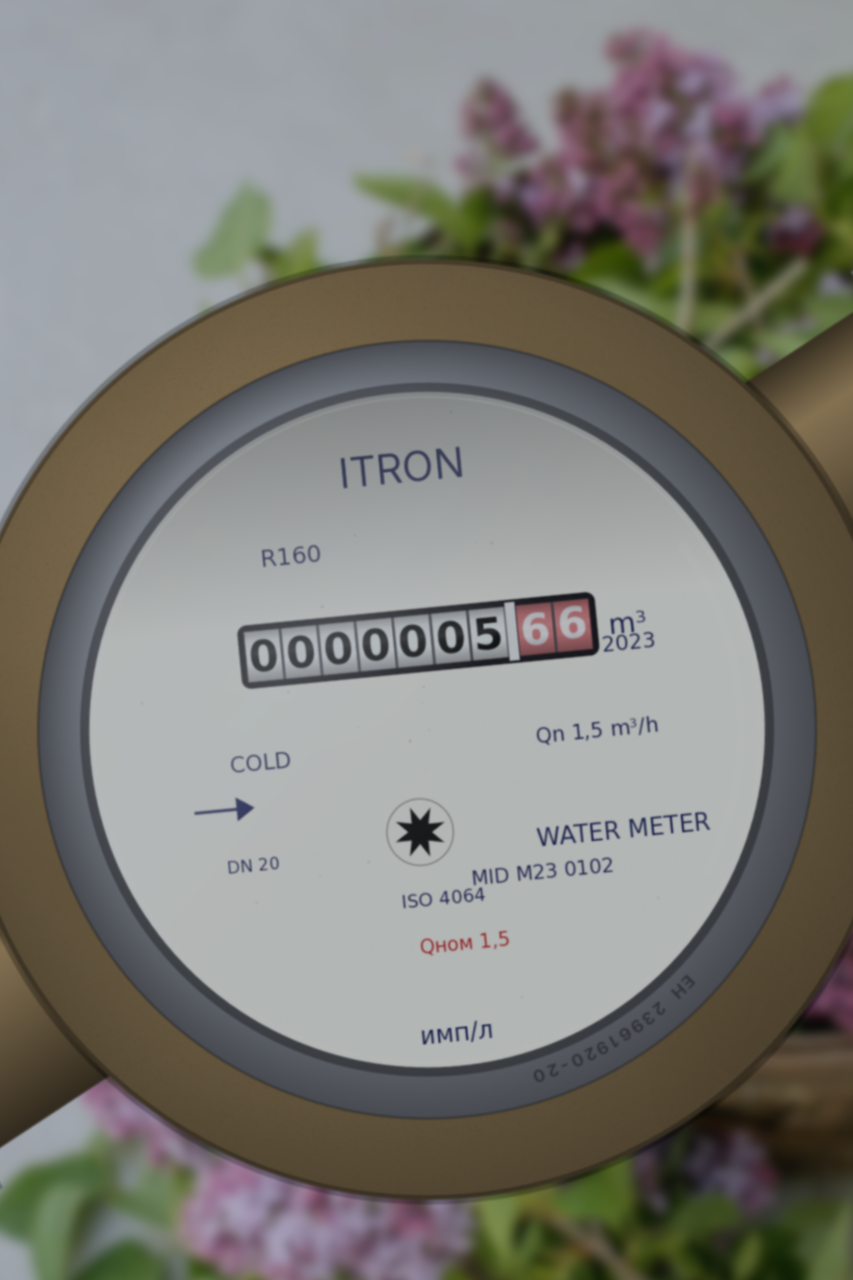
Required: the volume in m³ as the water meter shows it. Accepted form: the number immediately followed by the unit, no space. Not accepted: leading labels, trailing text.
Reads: 5.66m³
